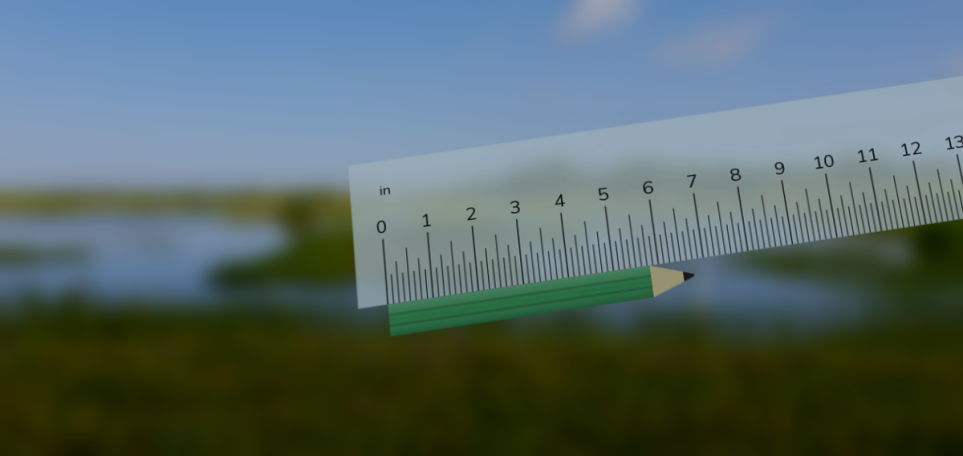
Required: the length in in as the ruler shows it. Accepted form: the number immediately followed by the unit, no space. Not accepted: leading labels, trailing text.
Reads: 6.75in
